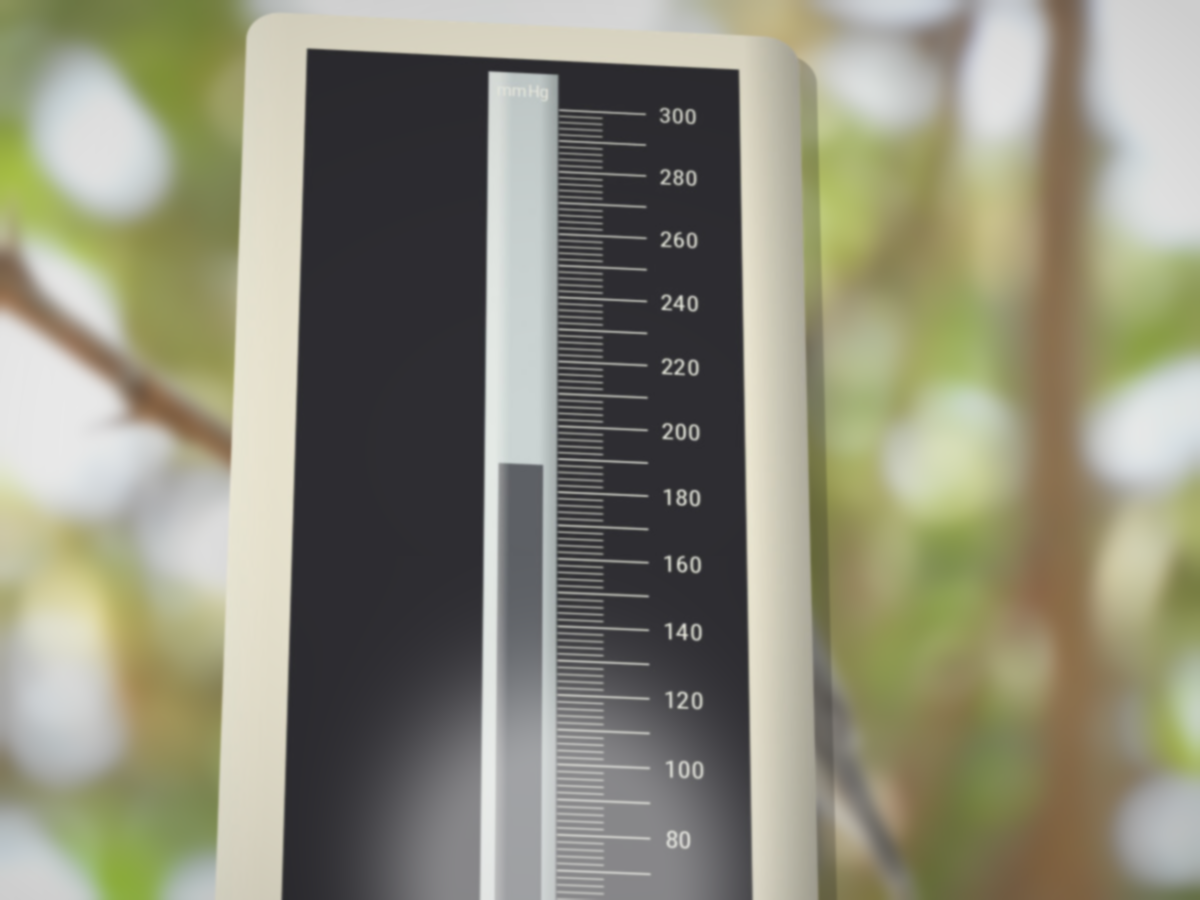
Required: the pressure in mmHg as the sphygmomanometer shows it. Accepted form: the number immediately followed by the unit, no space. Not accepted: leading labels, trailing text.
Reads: 188mmHg
